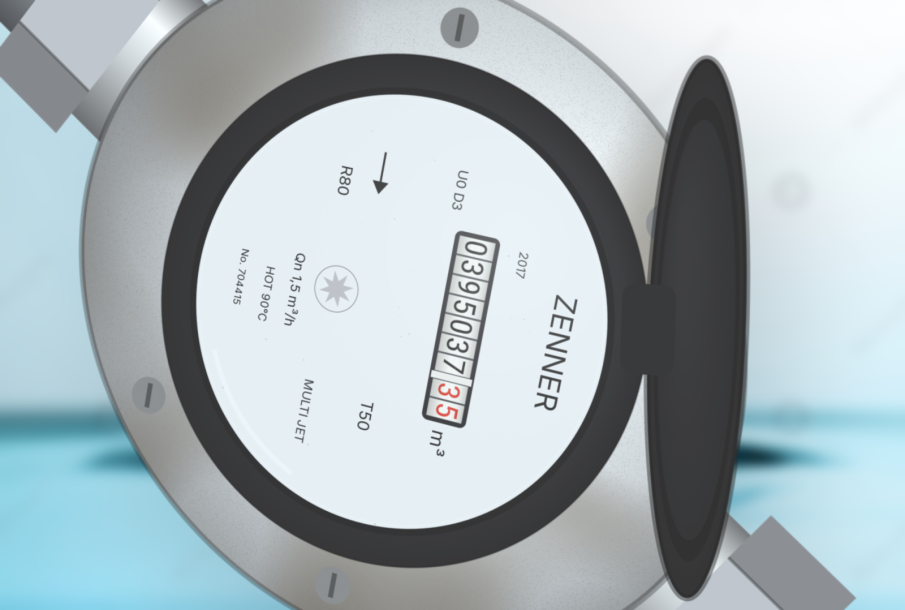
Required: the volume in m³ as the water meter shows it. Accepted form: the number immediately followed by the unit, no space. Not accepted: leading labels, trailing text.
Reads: 395037.35m³
